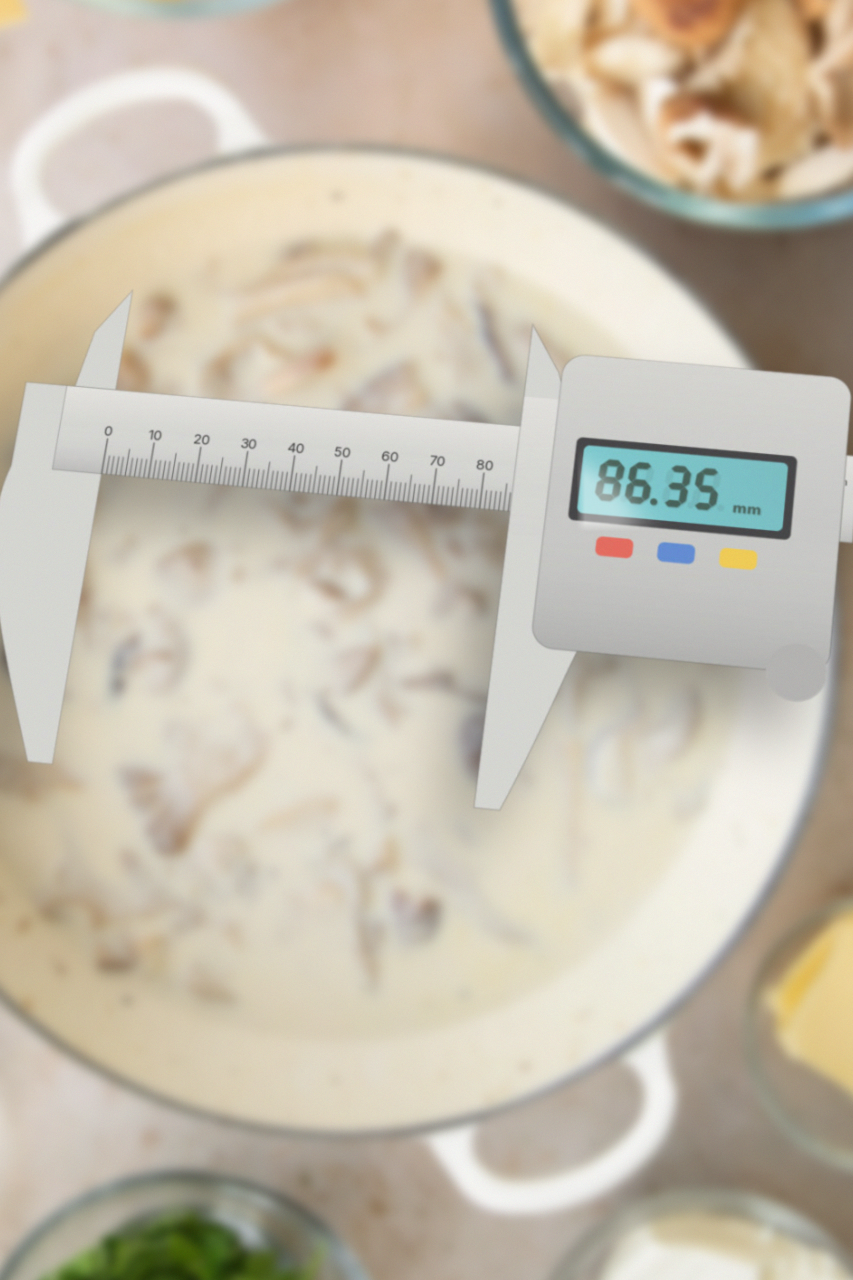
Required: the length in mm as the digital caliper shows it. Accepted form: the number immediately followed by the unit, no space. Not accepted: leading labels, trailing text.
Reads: 86.35mm
